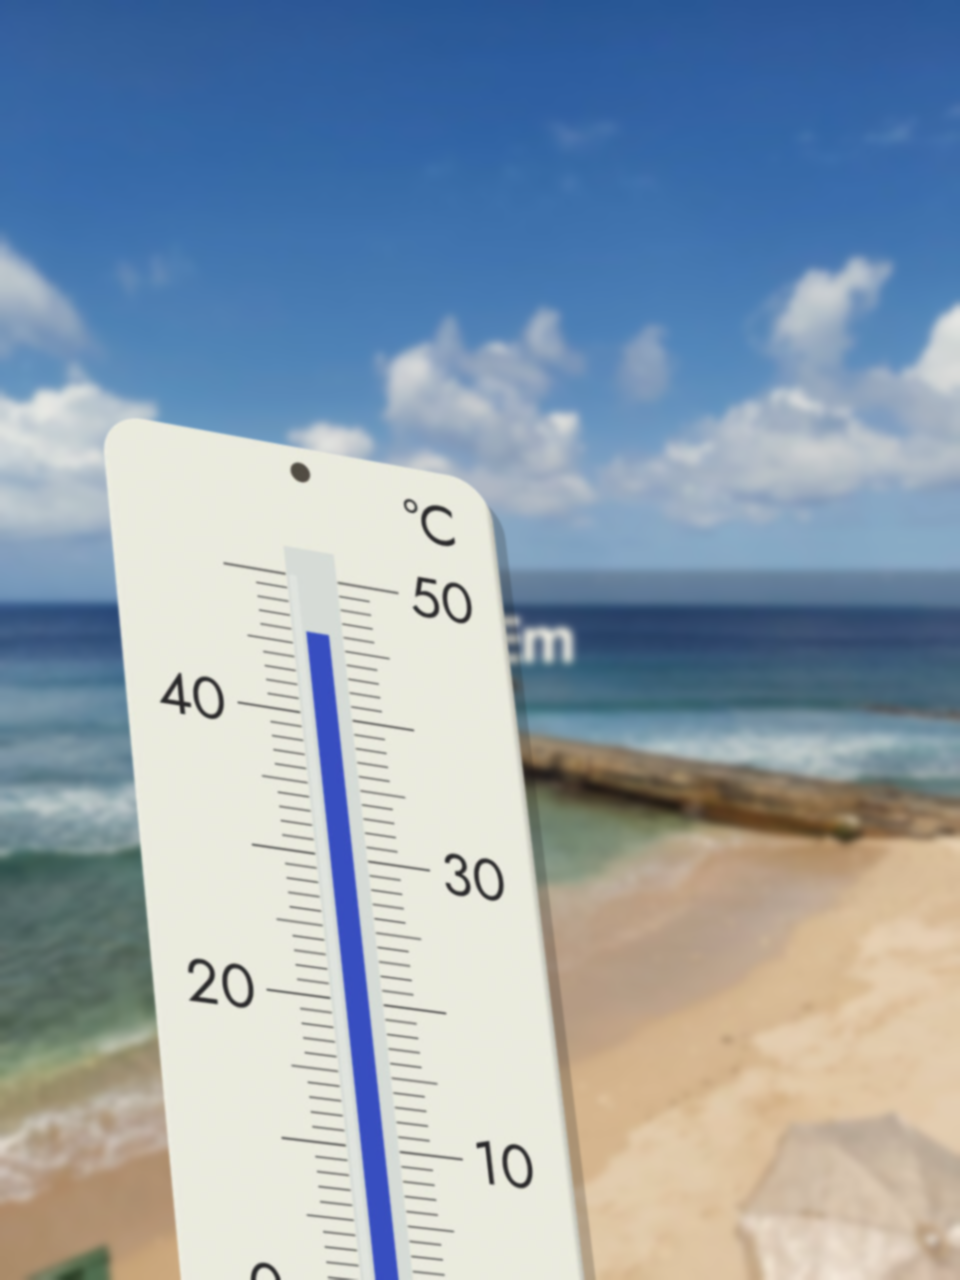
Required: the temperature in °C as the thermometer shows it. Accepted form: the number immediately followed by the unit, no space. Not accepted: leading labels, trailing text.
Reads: 46°C
